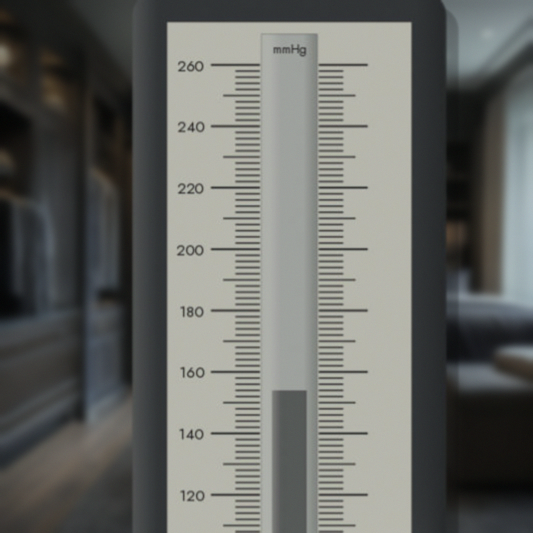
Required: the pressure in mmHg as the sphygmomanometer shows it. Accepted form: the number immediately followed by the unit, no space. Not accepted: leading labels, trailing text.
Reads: 154mmHg
